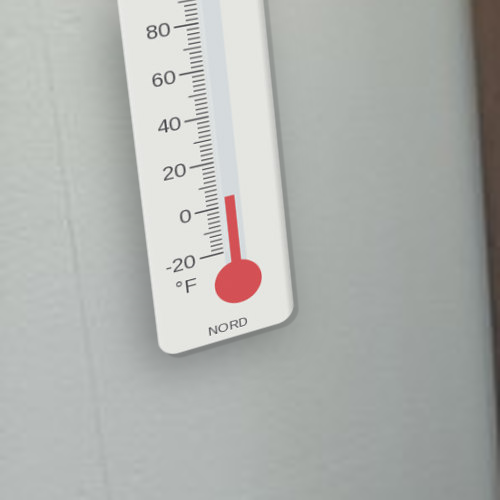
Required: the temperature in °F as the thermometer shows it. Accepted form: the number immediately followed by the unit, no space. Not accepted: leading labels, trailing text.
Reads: 4°F
